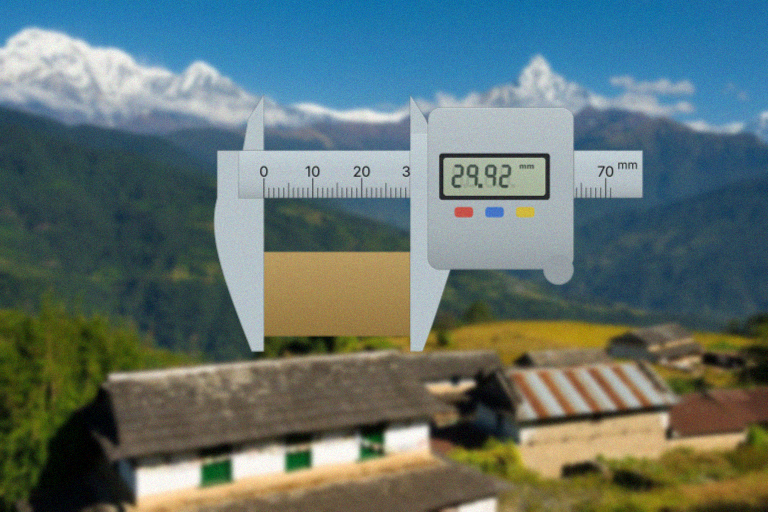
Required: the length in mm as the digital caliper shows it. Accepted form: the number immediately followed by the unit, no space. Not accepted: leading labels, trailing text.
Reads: 29.92mm
